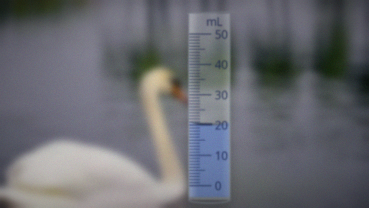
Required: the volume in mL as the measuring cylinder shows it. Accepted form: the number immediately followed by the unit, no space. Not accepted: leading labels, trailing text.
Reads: 20mL
